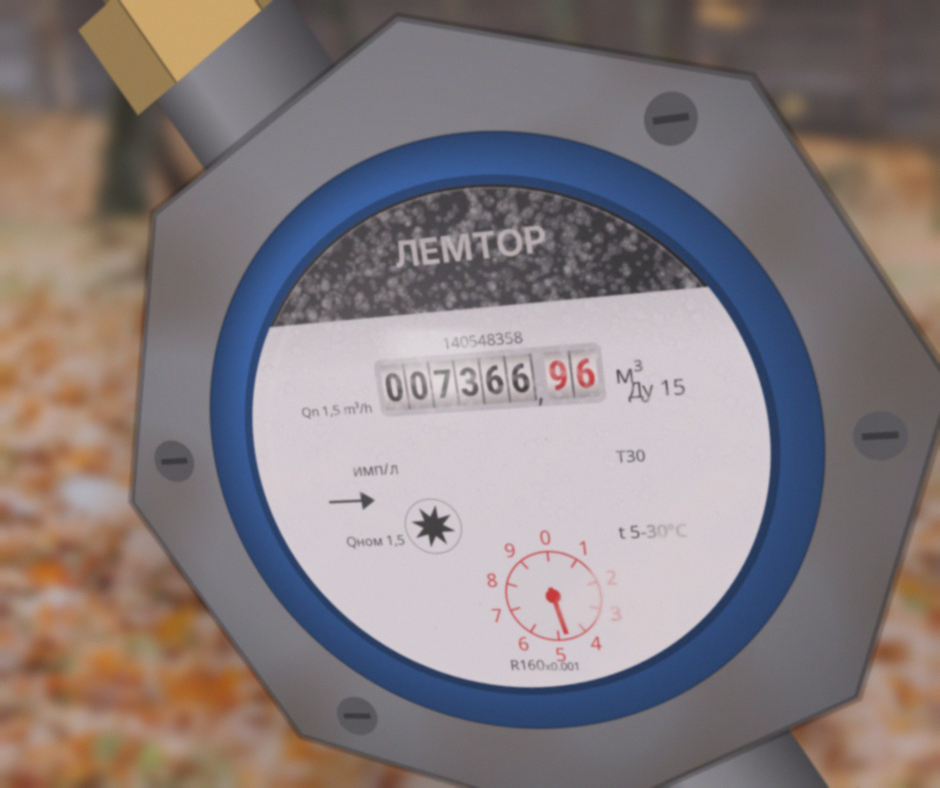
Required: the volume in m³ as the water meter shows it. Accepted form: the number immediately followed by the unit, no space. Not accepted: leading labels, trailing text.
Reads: 7366.964m³
